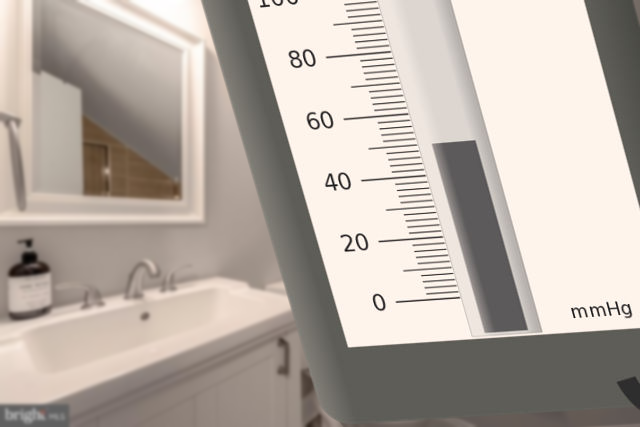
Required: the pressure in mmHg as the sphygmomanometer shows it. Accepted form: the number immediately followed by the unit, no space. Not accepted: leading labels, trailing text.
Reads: 50mmHg
